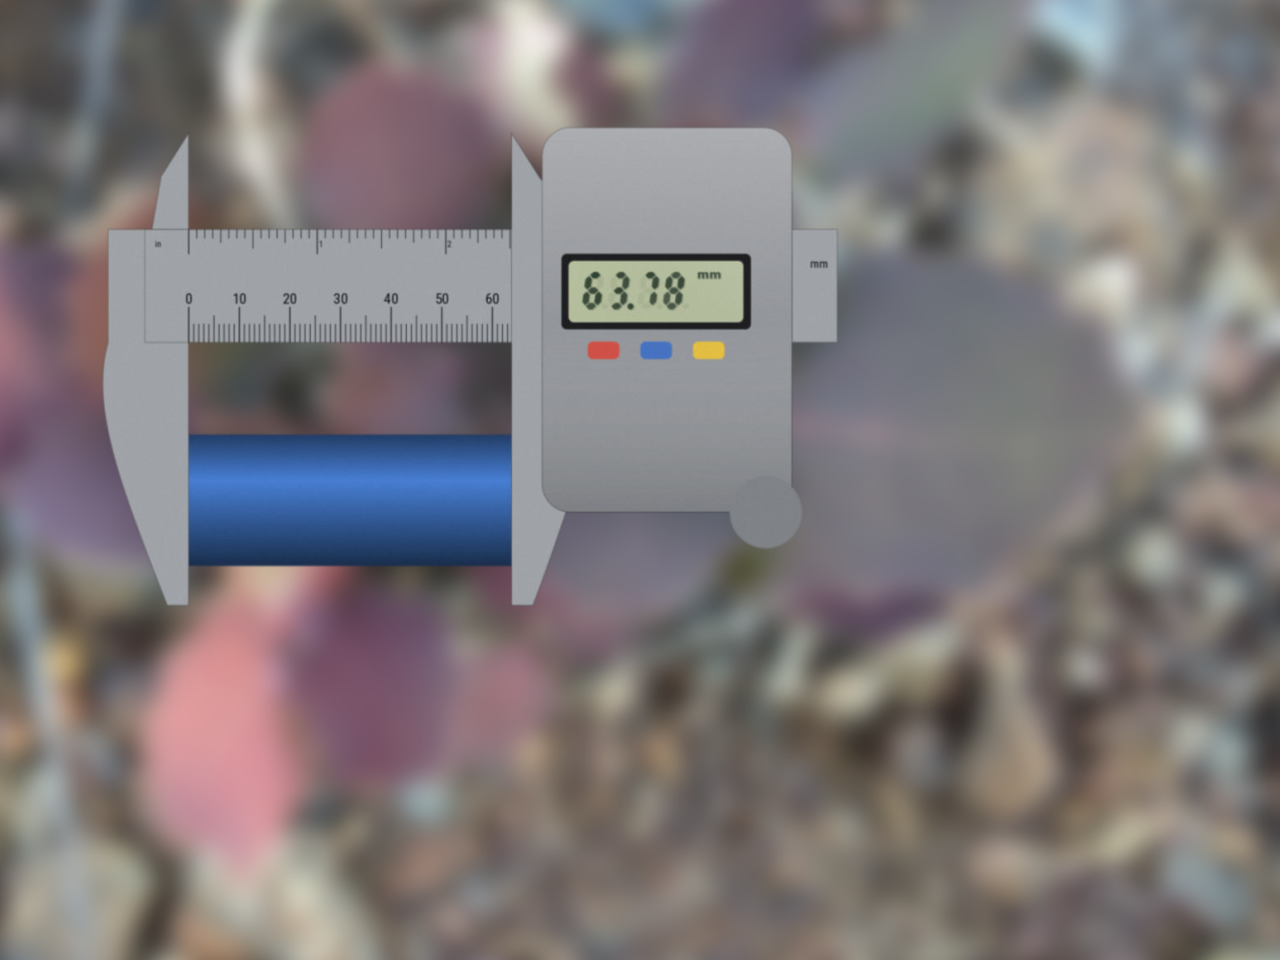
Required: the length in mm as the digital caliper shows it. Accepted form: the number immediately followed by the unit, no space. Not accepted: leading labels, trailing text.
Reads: 63.78mm
